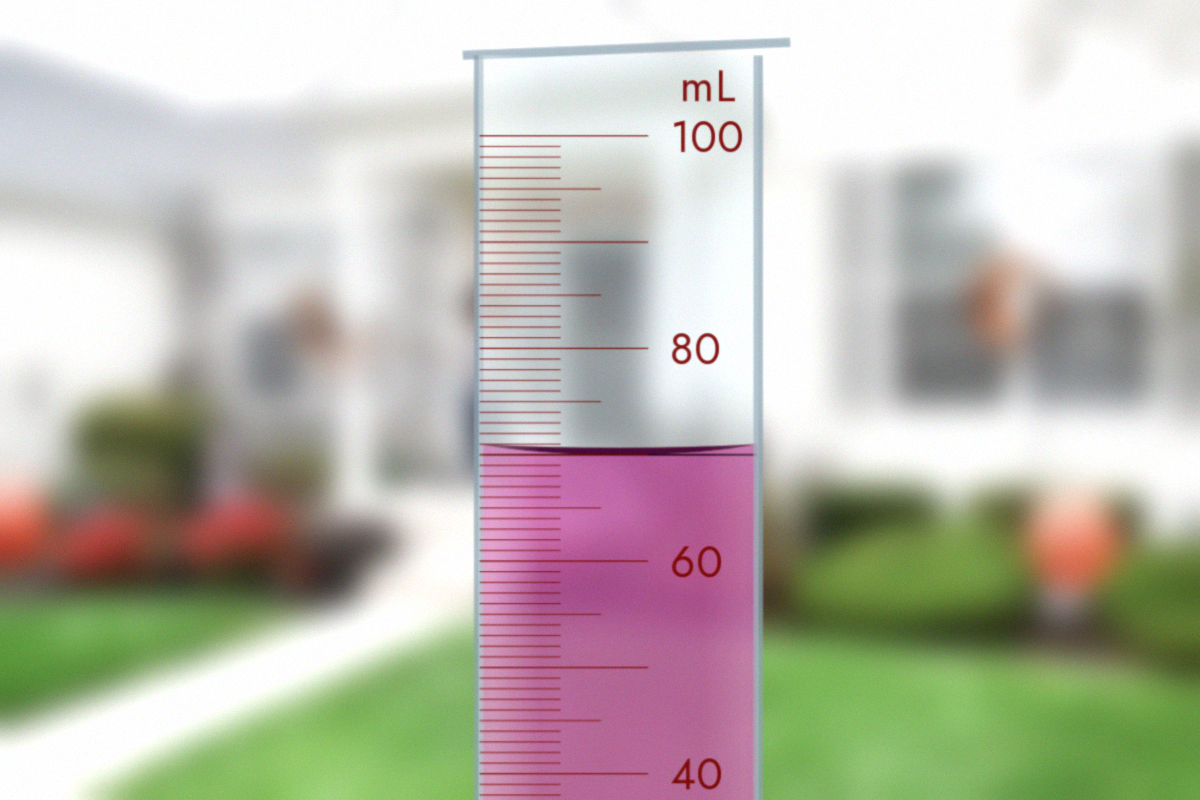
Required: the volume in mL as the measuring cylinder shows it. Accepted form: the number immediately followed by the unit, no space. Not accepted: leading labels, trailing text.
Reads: 70mL
